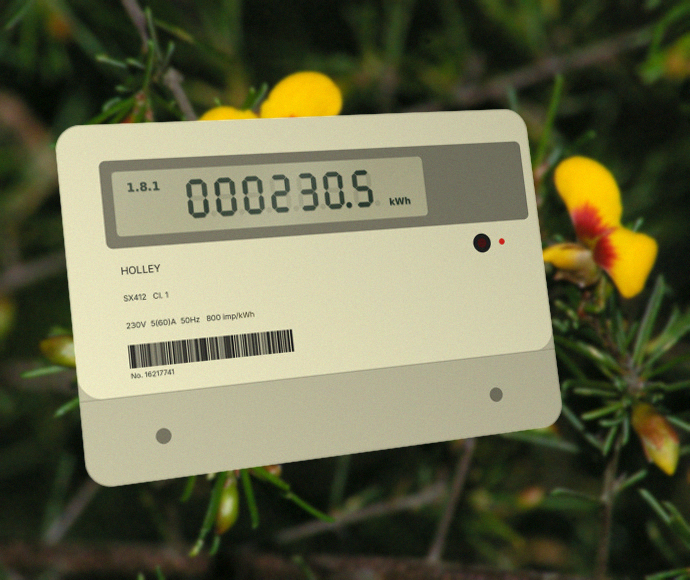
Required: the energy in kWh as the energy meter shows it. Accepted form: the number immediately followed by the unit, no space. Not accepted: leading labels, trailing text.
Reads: 230.5kWh
